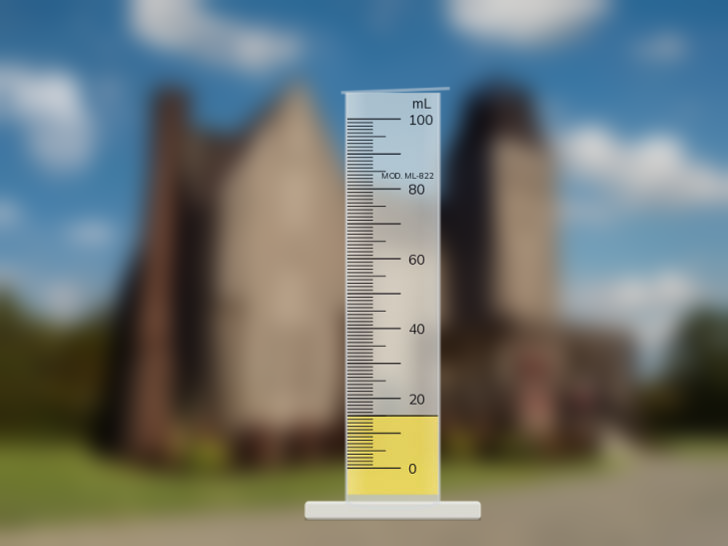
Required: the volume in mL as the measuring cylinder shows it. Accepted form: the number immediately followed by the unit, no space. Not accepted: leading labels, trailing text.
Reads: 15mL
